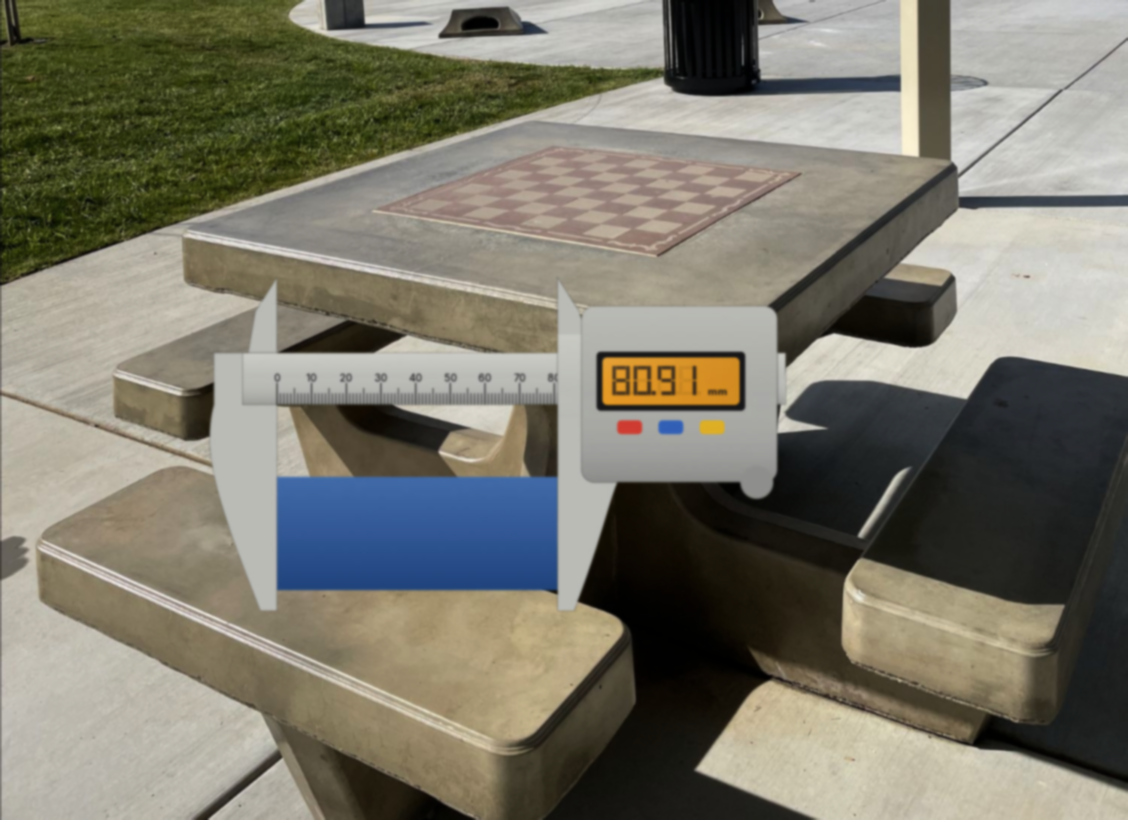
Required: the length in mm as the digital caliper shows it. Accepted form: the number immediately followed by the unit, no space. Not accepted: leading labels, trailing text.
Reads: 80.91mm
